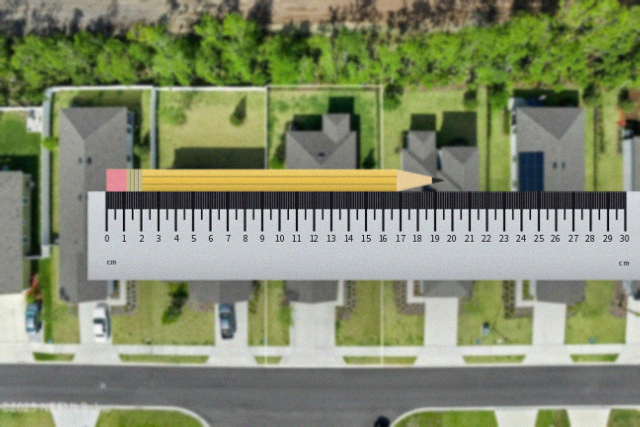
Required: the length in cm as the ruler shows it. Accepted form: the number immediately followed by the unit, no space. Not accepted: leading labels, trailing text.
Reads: 19.5cm
